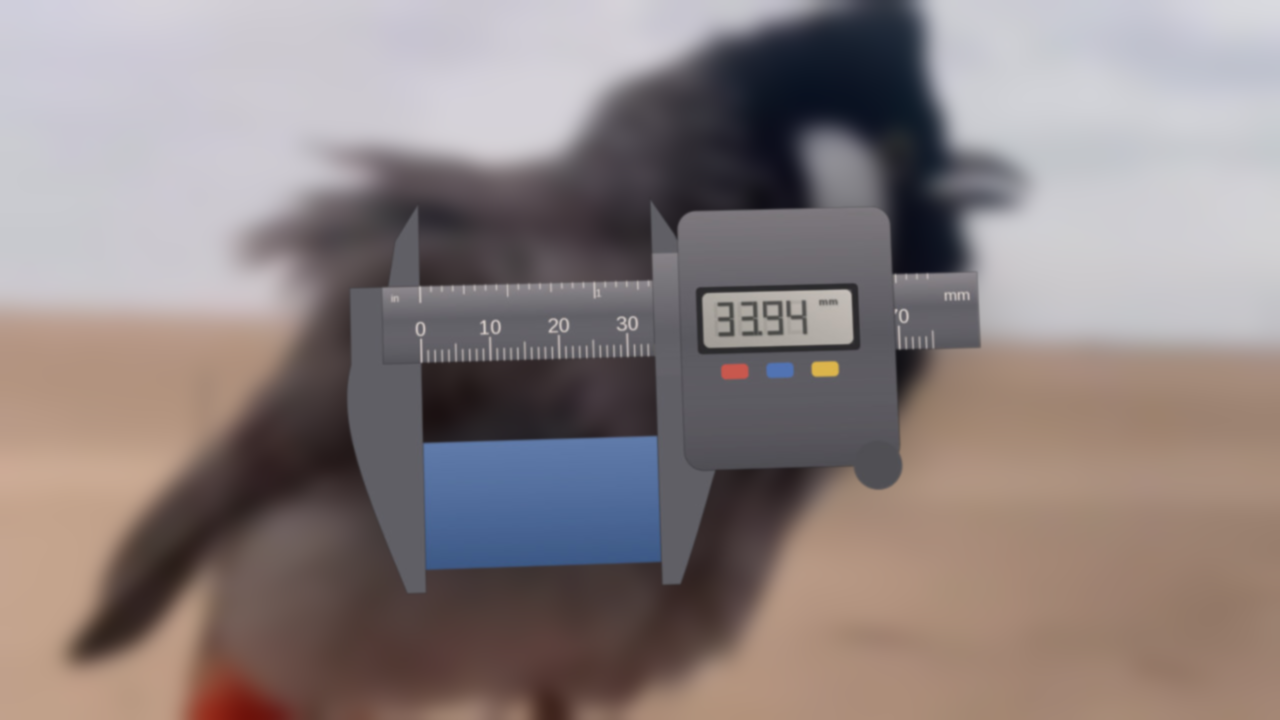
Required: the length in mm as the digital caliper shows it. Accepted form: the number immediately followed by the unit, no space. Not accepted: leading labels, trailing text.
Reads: 33.94mm
